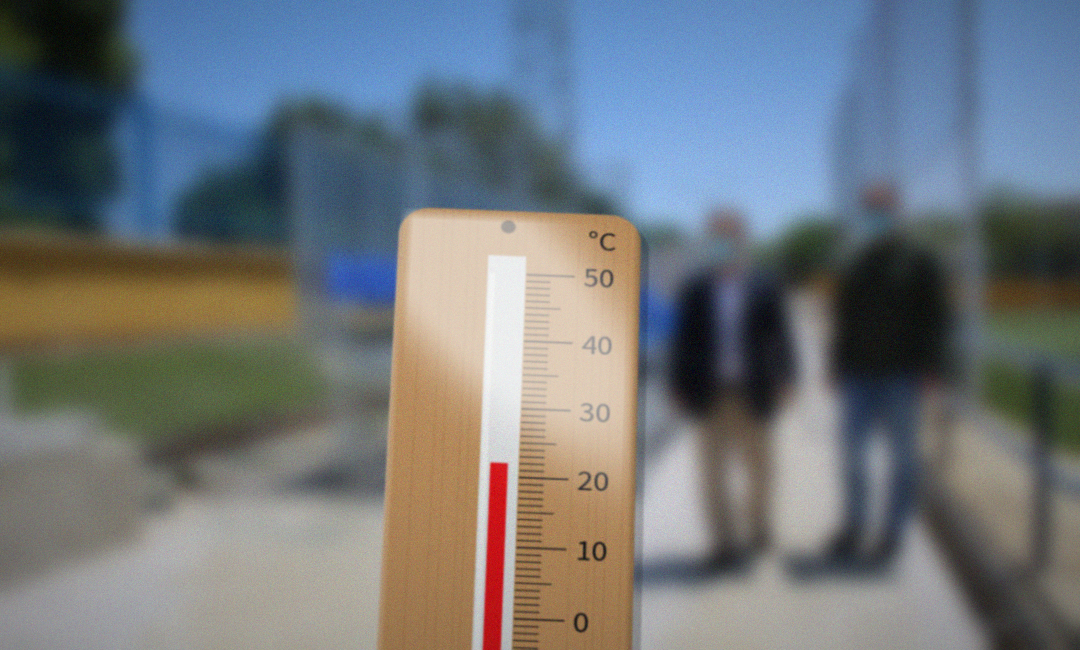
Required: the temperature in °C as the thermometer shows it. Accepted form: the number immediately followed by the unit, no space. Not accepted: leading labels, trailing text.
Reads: 22°C
